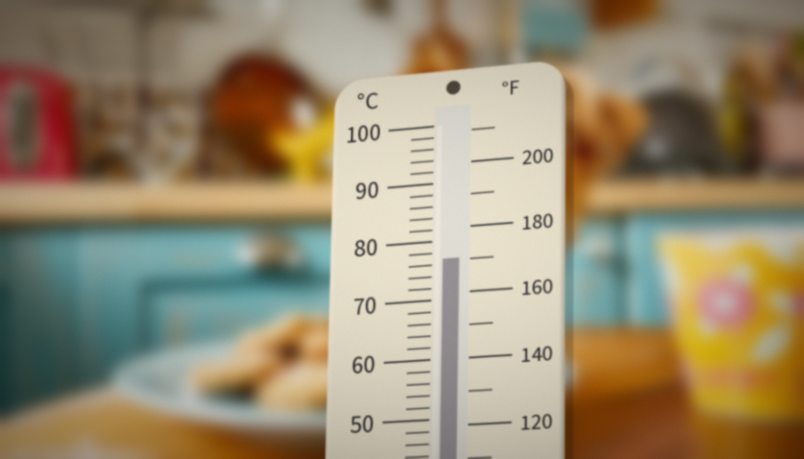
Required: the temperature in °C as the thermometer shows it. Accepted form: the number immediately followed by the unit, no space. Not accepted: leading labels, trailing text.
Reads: 77°C
